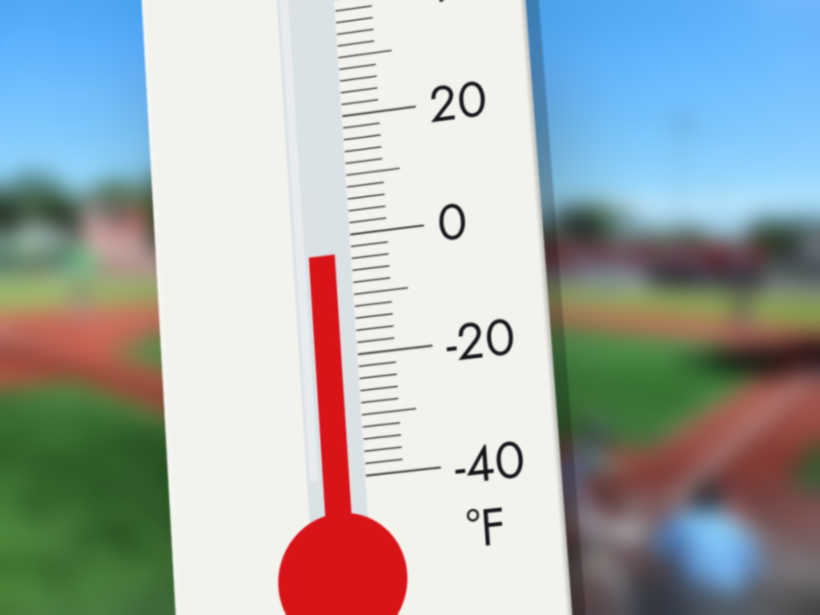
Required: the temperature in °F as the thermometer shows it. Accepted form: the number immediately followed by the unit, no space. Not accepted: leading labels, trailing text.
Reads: -3°F
